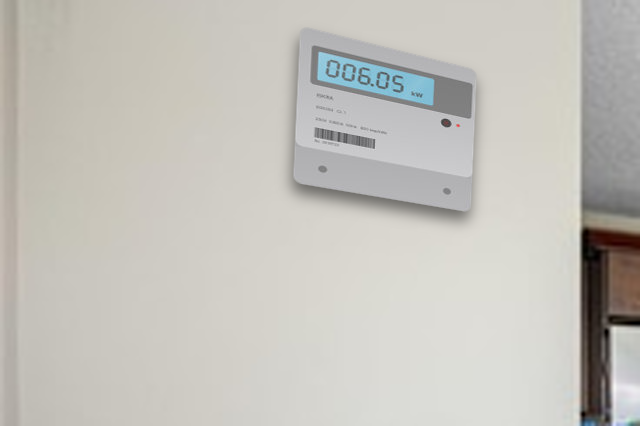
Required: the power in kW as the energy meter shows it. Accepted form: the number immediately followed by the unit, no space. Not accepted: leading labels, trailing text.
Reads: 6.05kW
